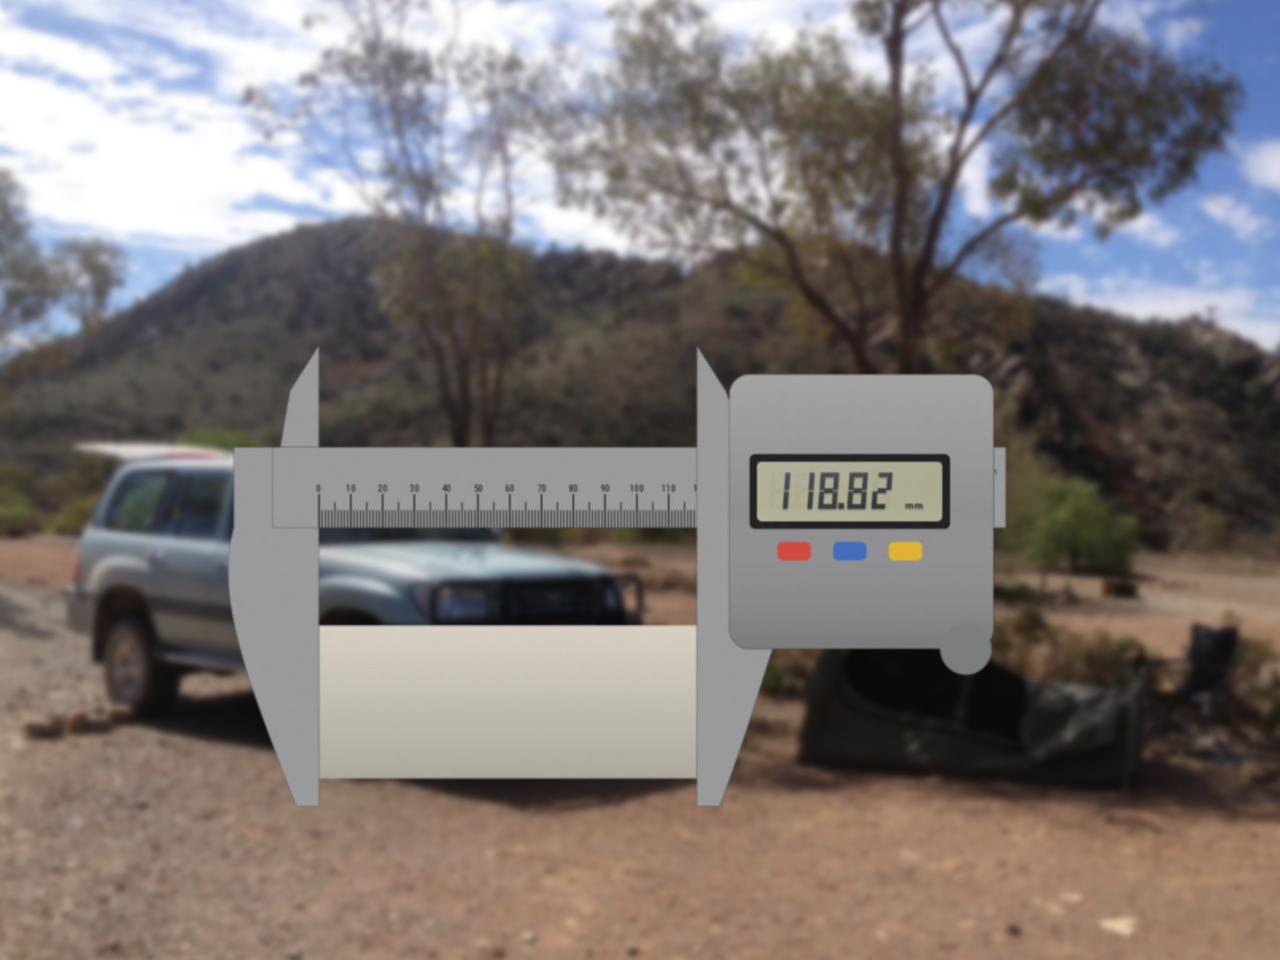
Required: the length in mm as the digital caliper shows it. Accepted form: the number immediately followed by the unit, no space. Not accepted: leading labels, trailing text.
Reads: 118.82mm
